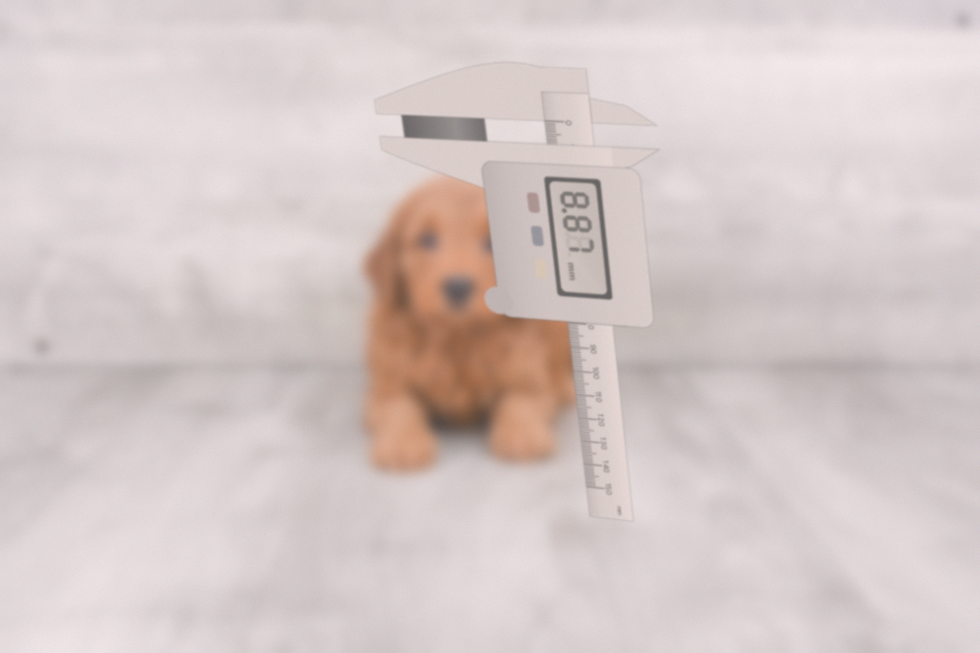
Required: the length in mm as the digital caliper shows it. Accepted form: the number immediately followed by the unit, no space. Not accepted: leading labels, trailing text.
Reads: 8.87mm
